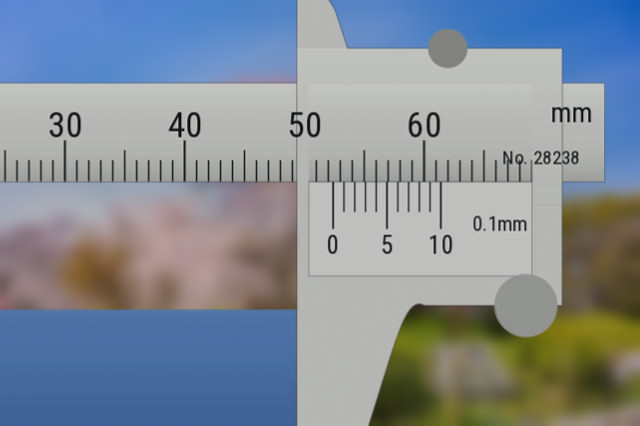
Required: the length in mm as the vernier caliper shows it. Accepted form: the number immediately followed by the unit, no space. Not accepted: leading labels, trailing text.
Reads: 52.4mm
